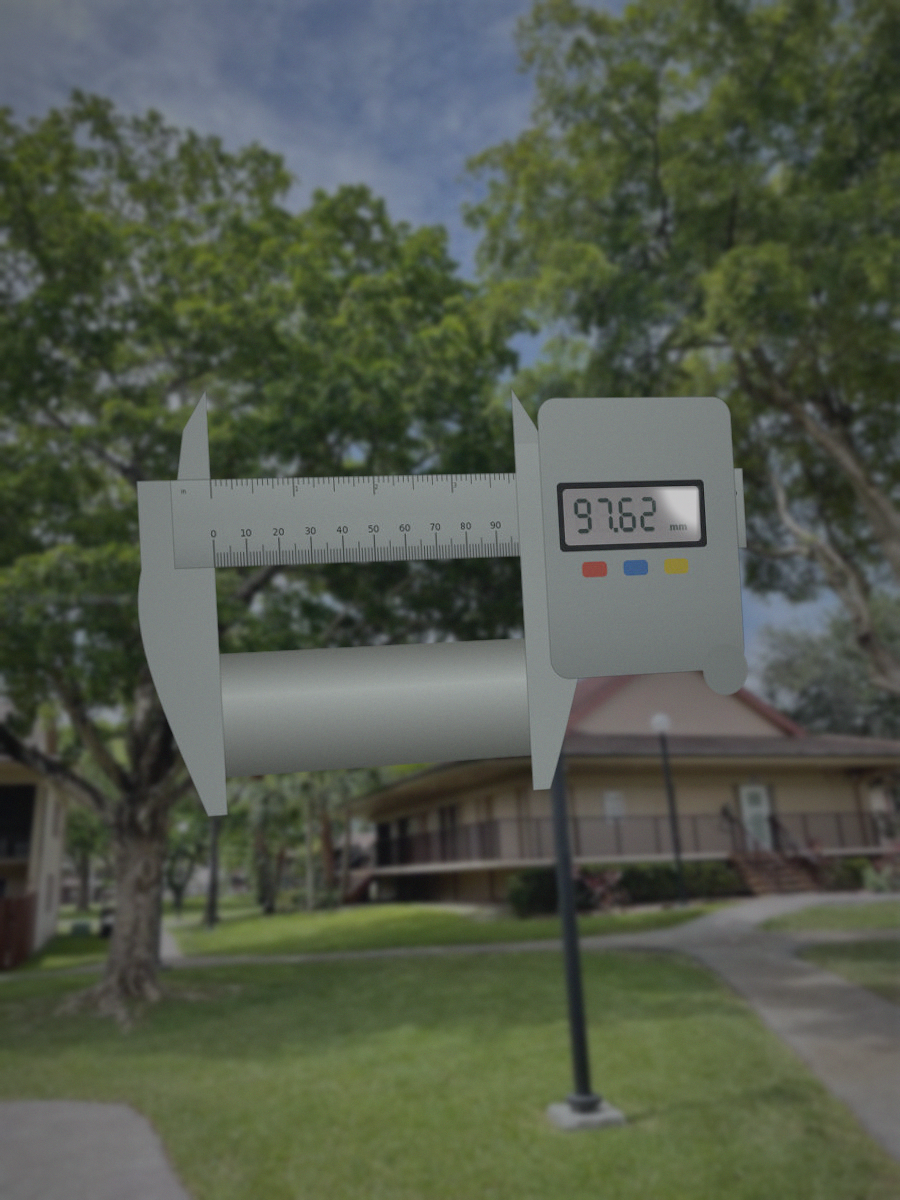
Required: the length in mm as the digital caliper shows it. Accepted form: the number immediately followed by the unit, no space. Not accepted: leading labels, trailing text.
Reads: 97.62mm
